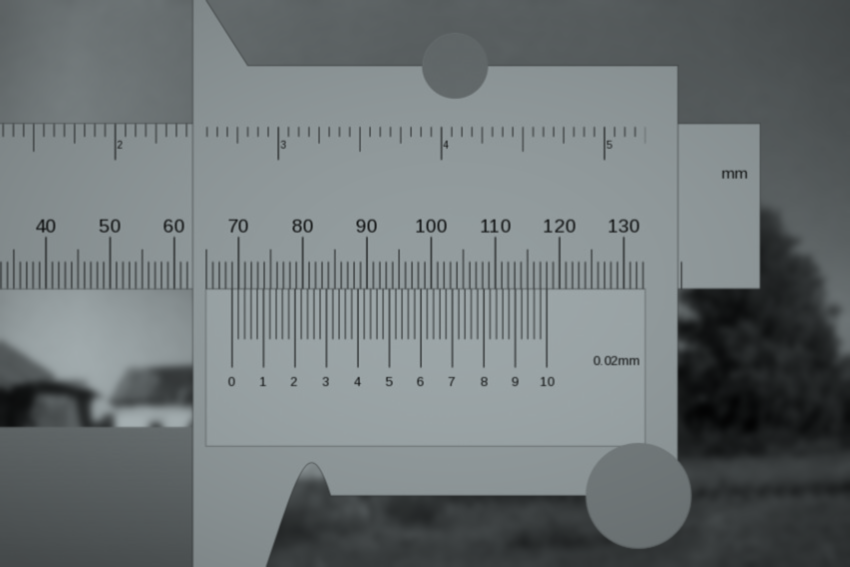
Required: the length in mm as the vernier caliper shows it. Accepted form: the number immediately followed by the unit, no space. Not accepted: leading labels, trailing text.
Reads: 69.0mm
